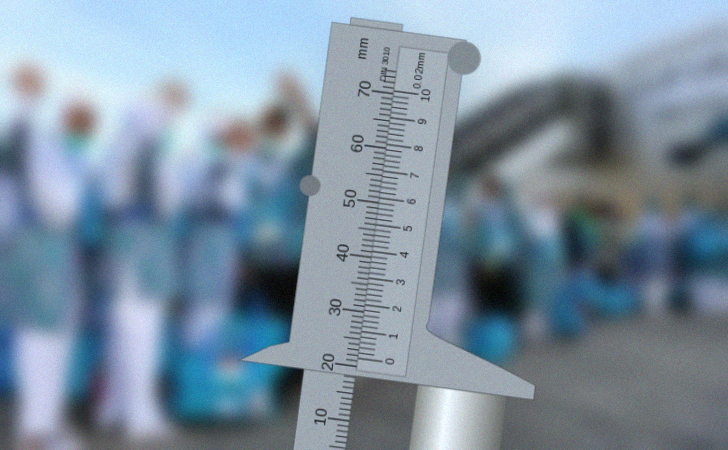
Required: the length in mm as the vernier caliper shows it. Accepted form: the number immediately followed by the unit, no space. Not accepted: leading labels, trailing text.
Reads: 21.5mm
